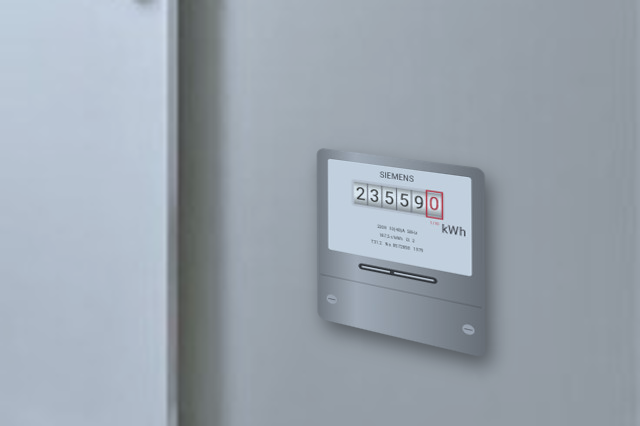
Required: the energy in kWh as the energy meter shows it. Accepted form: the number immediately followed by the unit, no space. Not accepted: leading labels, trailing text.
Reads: 23559.0kWh
